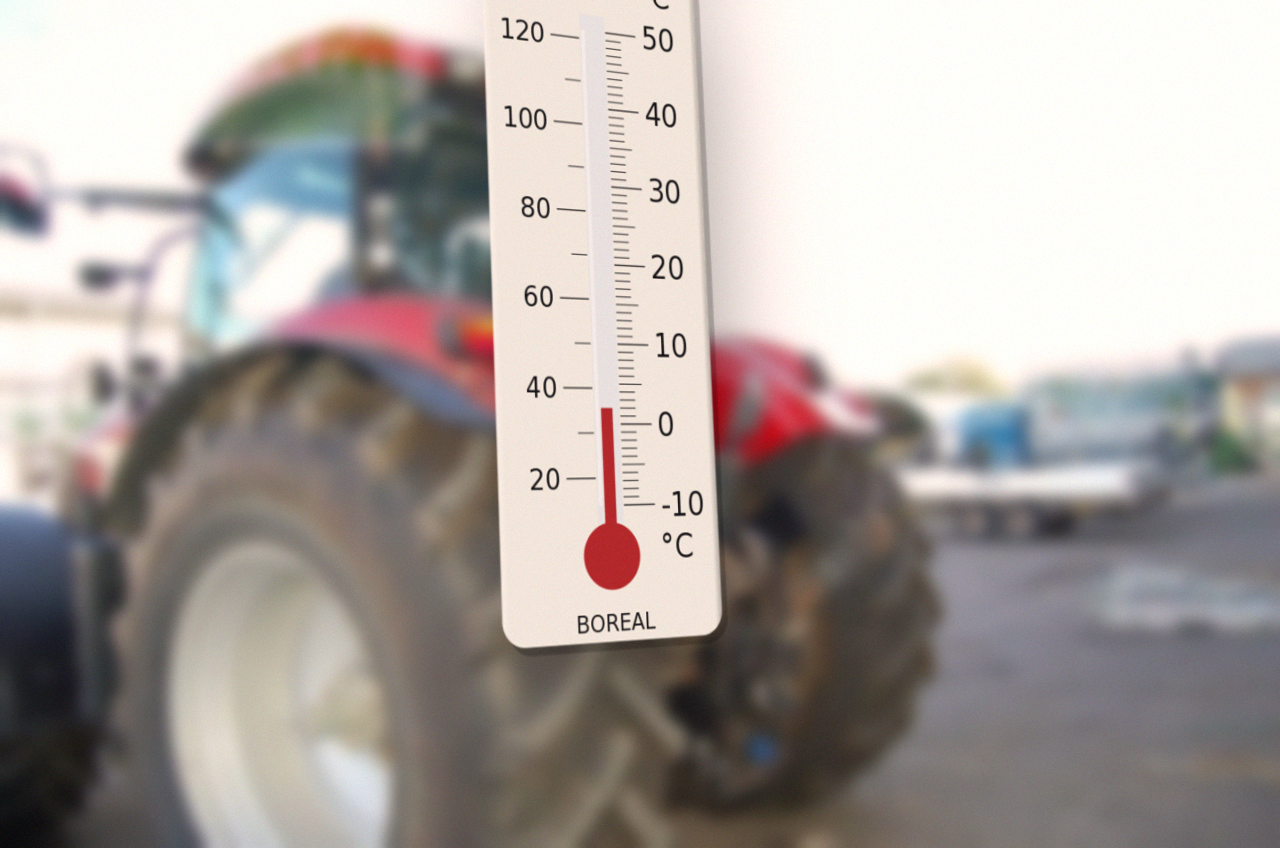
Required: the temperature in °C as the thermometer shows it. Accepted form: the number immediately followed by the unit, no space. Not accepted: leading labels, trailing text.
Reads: 2°C
